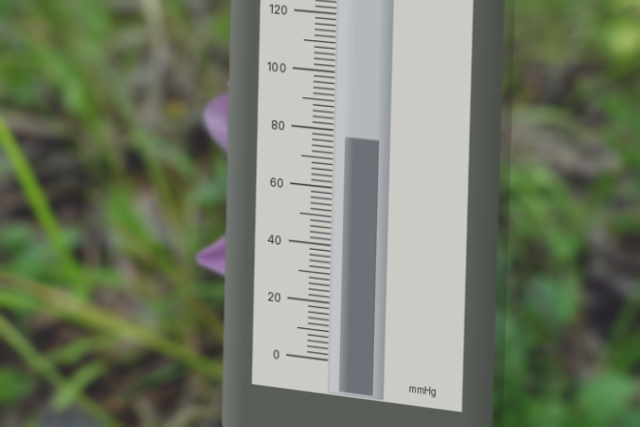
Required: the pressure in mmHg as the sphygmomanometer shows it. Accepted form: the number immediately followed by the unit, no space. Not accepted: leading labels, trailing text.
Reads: 78mmHg
